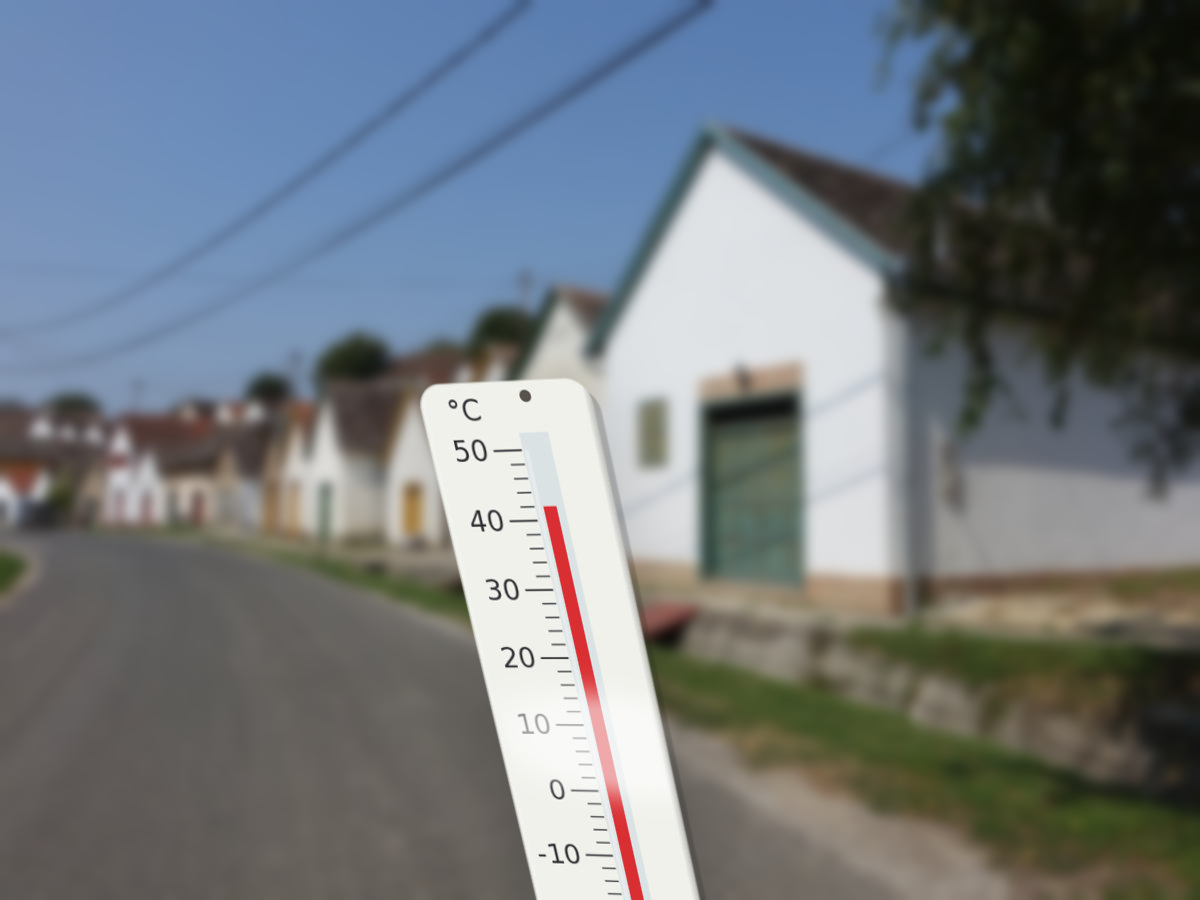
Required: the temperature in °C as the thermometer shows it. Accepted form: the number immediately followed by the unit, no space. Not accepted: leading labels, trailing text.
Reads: 42°C
